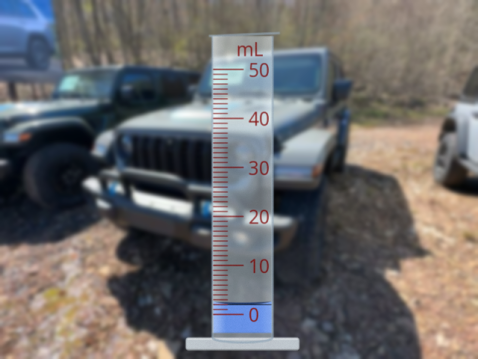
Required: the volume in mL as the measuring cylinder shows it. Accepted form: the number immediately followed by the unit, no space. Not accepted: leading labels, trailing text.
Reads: 2mL
